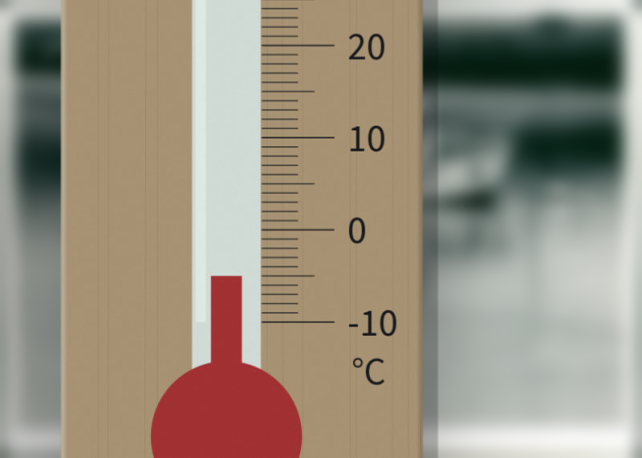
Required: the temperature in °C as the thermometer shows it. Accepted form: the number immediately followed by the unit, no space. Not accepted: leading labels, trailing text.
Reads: -5°C
